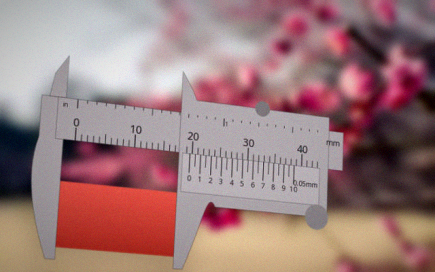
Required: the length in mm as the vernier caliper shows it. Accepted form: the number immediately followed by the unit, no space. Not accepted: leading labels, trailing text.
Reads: 19.6mm
